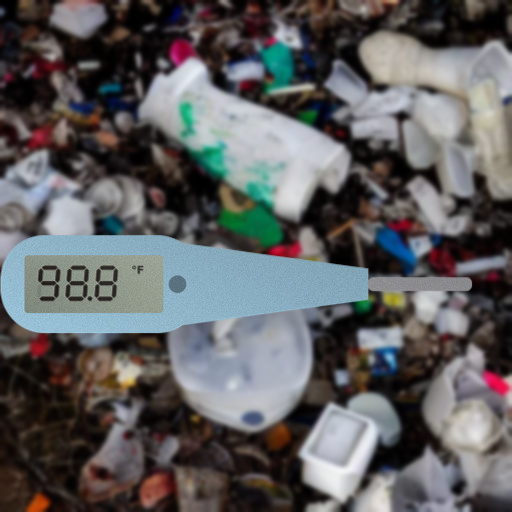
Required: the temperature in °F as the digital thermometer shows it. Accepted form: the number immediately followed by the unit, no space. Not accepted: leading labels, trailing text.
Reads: 98.8°F
